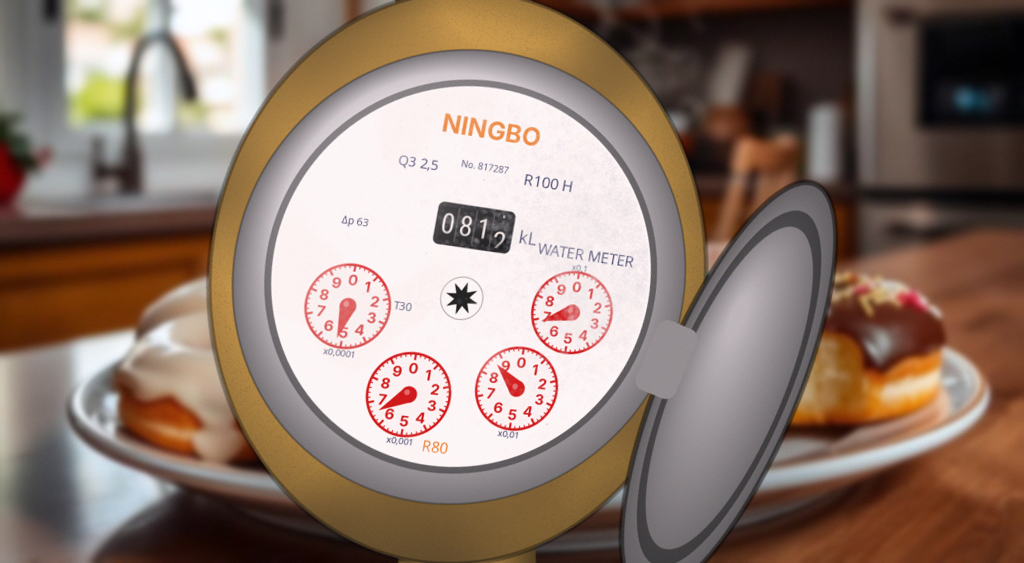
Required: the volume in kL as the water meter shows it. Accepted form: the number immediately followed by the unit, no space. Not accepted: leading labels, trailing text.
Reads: 811.6865kL
